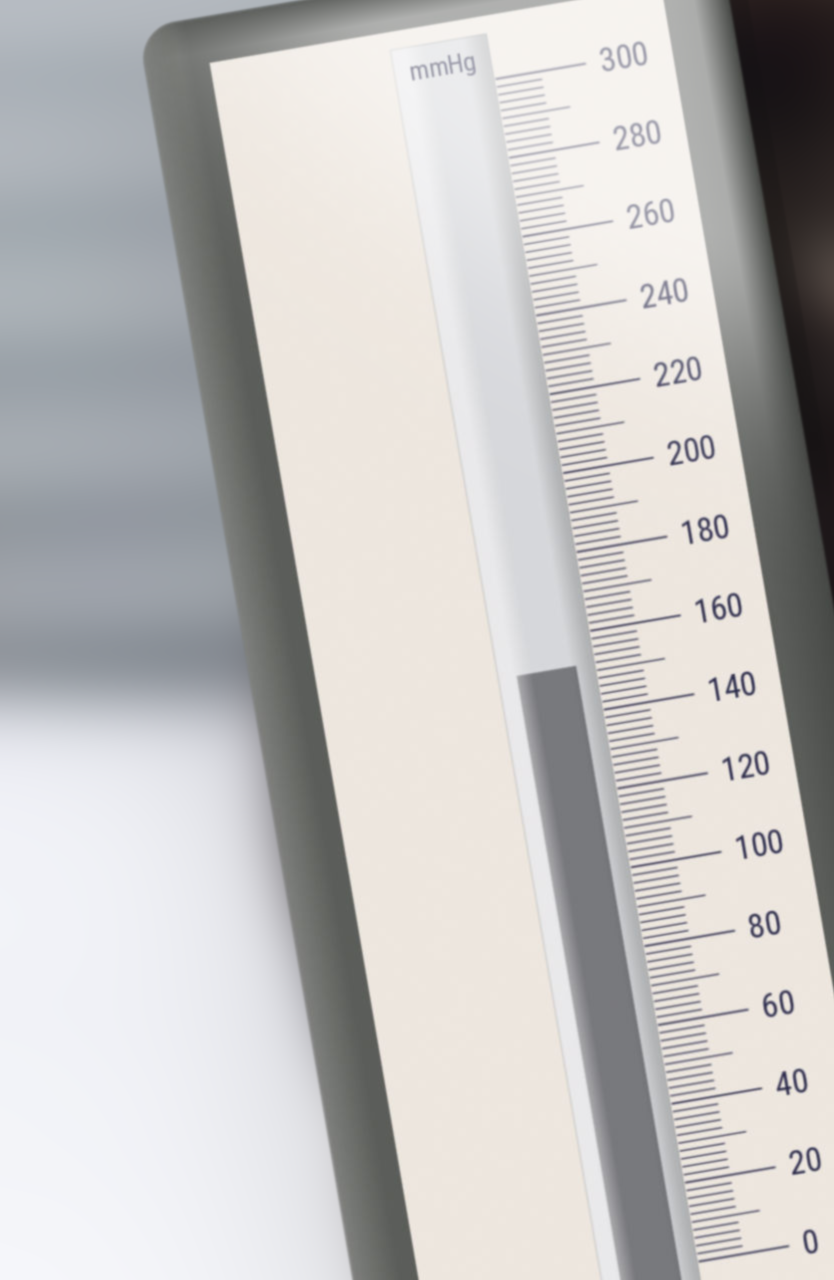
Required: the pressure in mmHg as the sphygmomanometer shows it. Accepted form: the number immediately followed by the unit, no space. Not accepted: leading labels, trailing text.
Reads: 152mmHg
